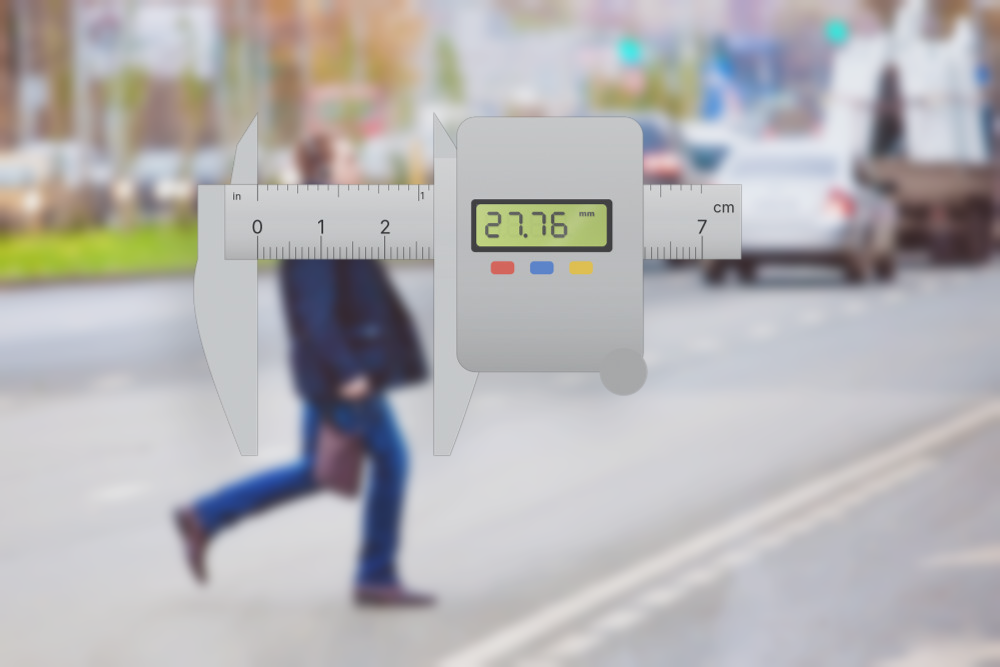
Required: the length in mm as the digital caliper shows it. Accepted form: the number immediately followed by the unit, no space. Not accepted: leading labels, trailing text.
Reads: 27.76mm
